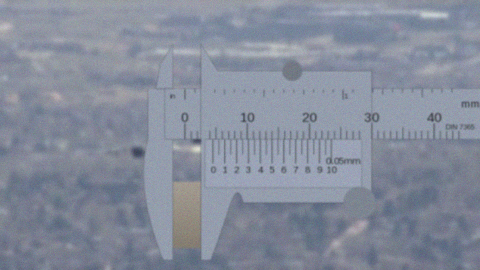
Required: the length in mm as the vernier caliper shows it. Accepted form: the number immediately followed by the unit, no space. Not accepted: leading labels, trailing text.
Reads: 4.5mm
